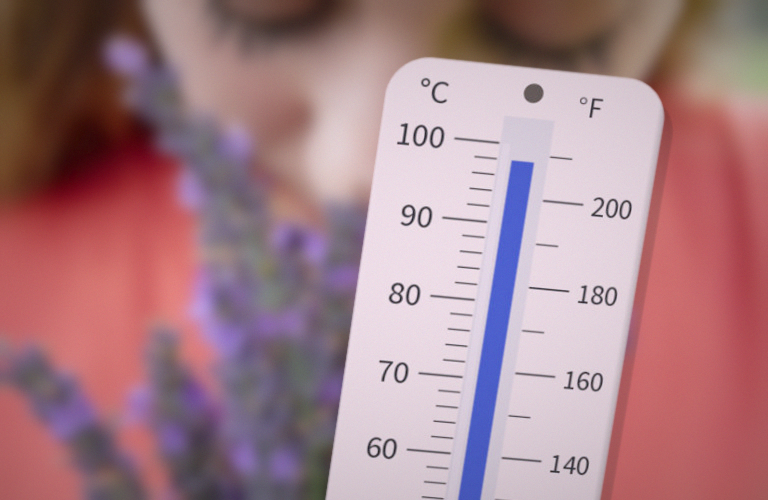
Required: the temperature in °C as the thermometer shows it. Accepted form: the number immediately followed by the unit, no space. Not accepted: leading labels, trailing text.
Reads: 98°C
